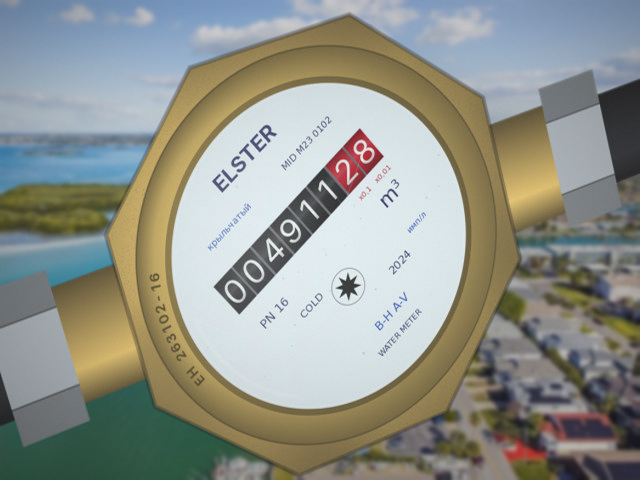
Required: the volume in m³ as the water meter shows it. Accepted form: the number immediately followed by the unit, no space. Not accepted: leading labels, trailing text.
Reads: 4911.28m³
